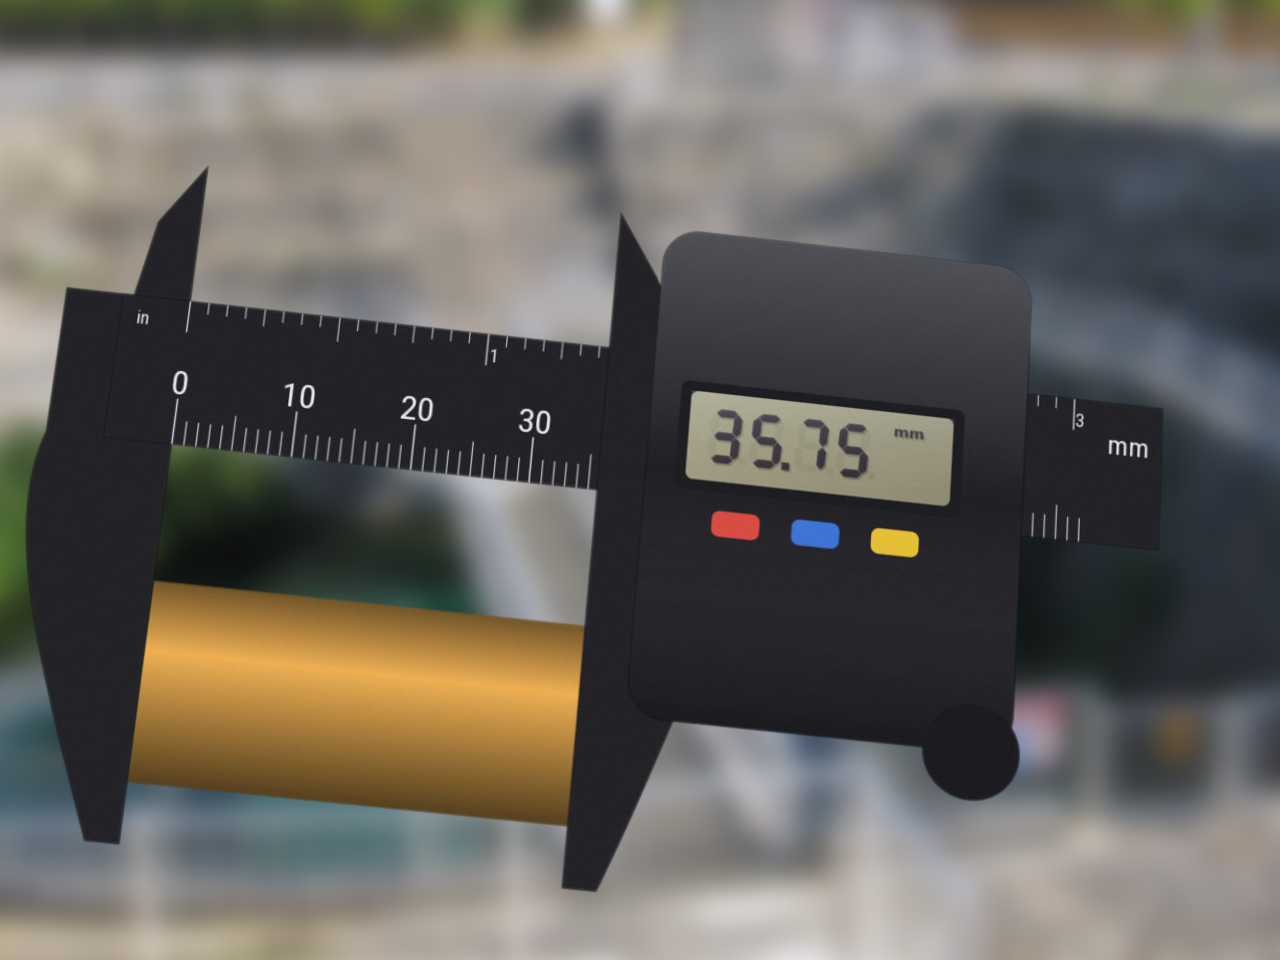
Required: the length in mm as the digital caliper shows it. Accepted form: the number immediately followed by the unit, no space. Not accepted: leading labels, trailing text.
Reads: 35.75mm
